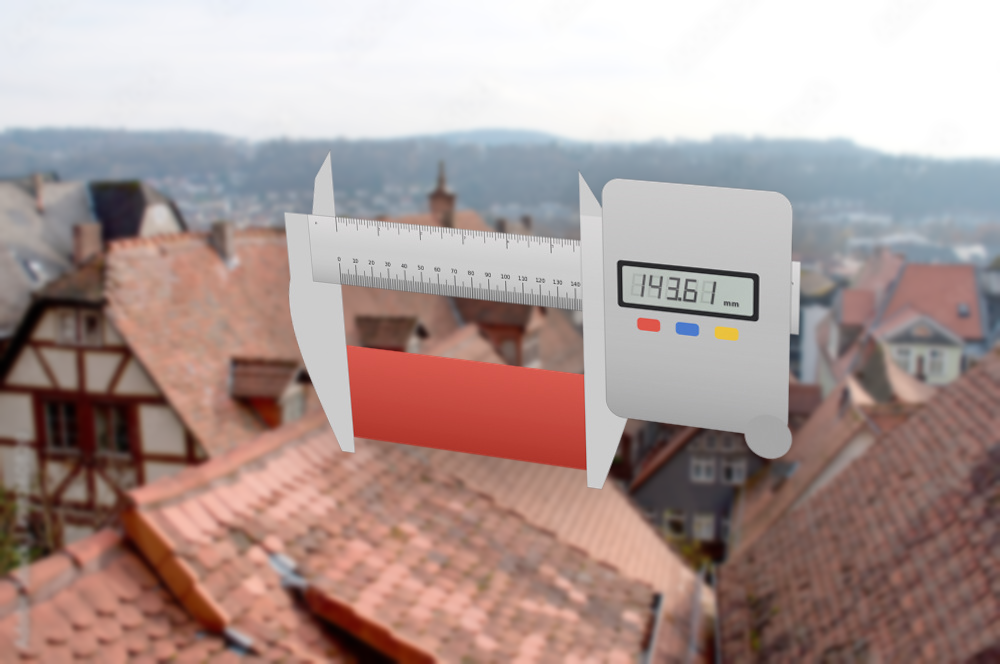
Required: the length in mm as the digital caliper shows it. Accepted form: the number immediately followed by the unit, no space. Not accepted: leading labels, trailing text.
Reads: 143.61mm
